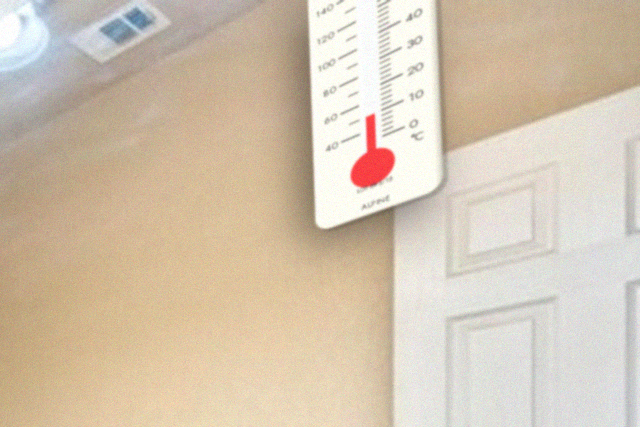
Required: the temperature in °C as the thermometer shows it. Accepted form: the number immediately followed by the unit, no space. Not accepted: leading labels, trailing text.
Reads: 10°C
